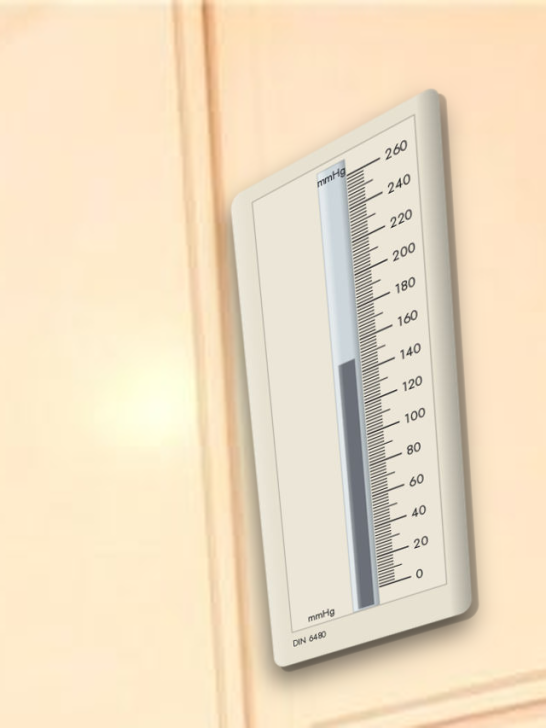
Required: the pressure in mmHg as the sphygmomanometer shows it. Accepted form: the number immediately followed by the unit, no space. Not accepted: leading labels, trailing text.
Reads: 150mmHg
